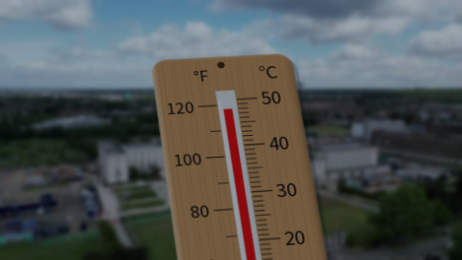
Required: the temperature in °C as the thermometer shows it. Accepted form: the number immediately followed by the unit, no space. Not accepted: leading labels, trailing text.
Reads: 48°C
